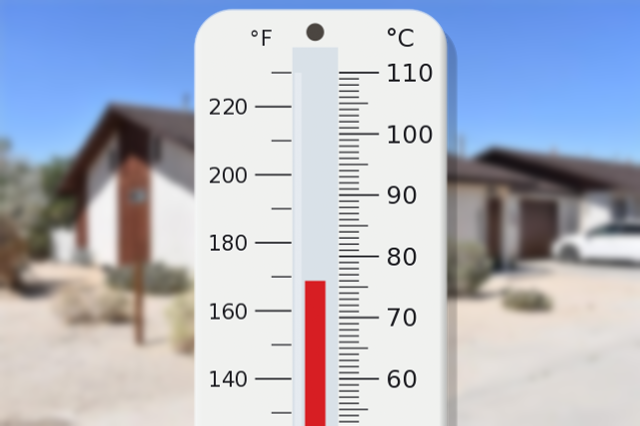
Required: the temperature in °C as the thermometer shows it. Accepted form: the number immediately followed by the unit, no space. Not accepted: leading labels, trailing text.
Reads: 76°C
